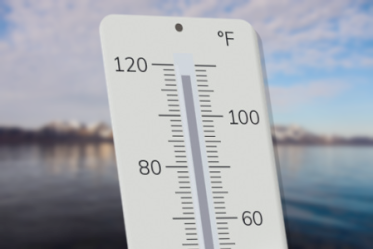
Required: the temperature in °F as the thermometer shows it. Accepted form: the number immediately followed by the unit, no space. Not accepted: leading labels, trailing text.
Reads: 116°F
